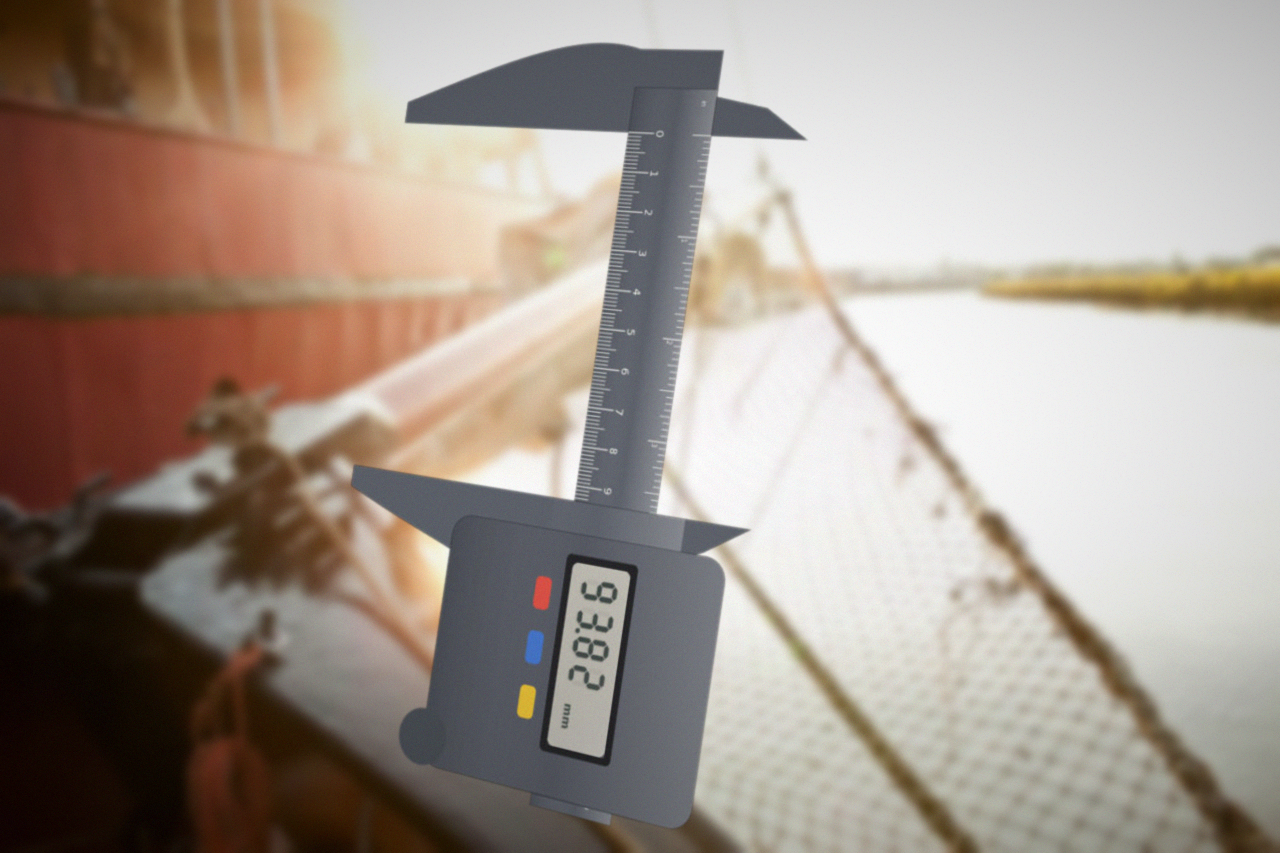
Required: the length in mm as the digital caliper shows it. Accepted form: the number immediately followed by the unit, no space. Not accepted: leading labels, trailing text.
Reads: 93.82mm
